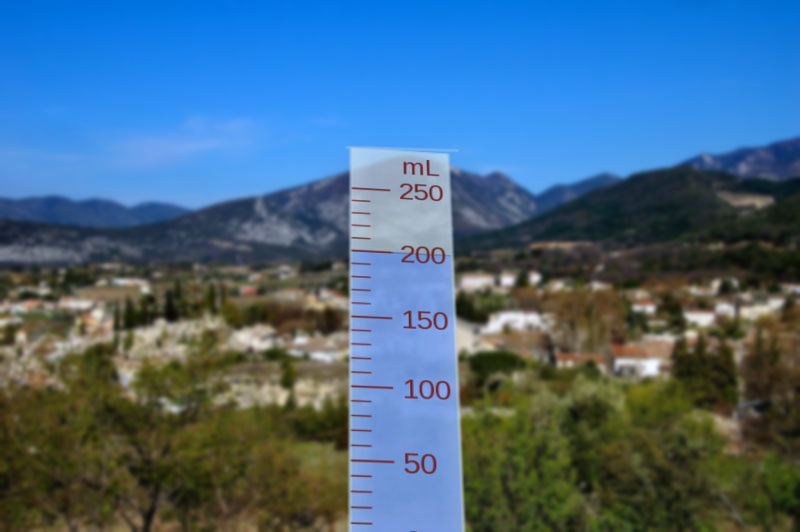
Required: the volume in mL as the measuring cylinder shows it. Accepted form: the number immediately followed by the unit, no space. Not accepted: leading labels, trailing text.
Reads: 200mL
